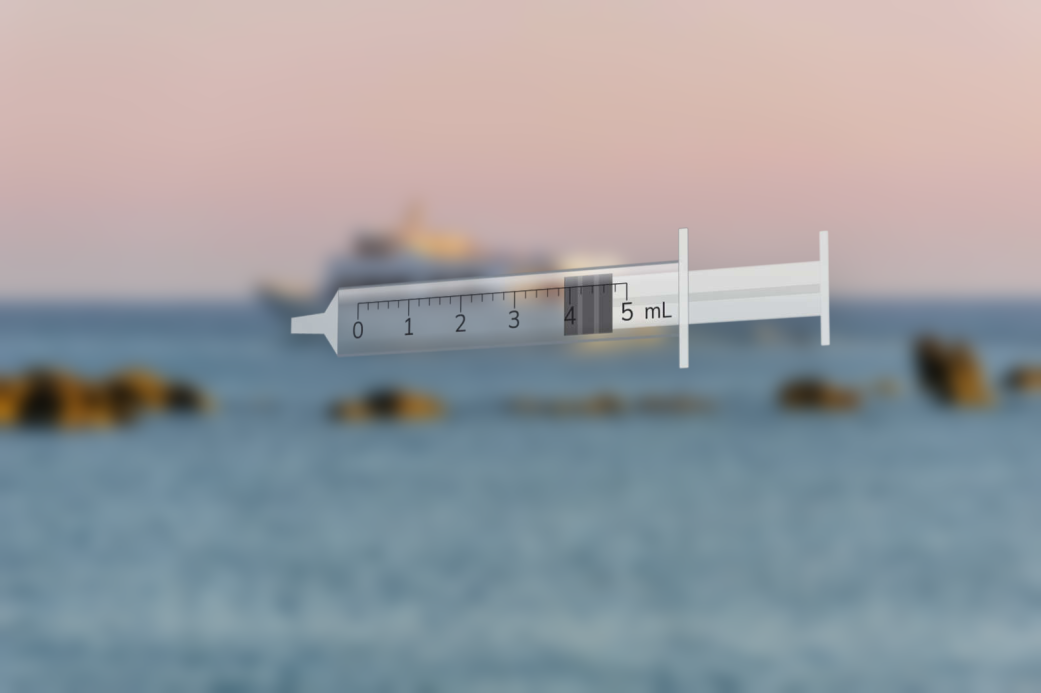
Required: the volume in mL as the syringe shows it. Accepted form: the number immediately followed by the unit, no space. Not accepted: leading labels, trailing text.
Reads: 3.9mL
